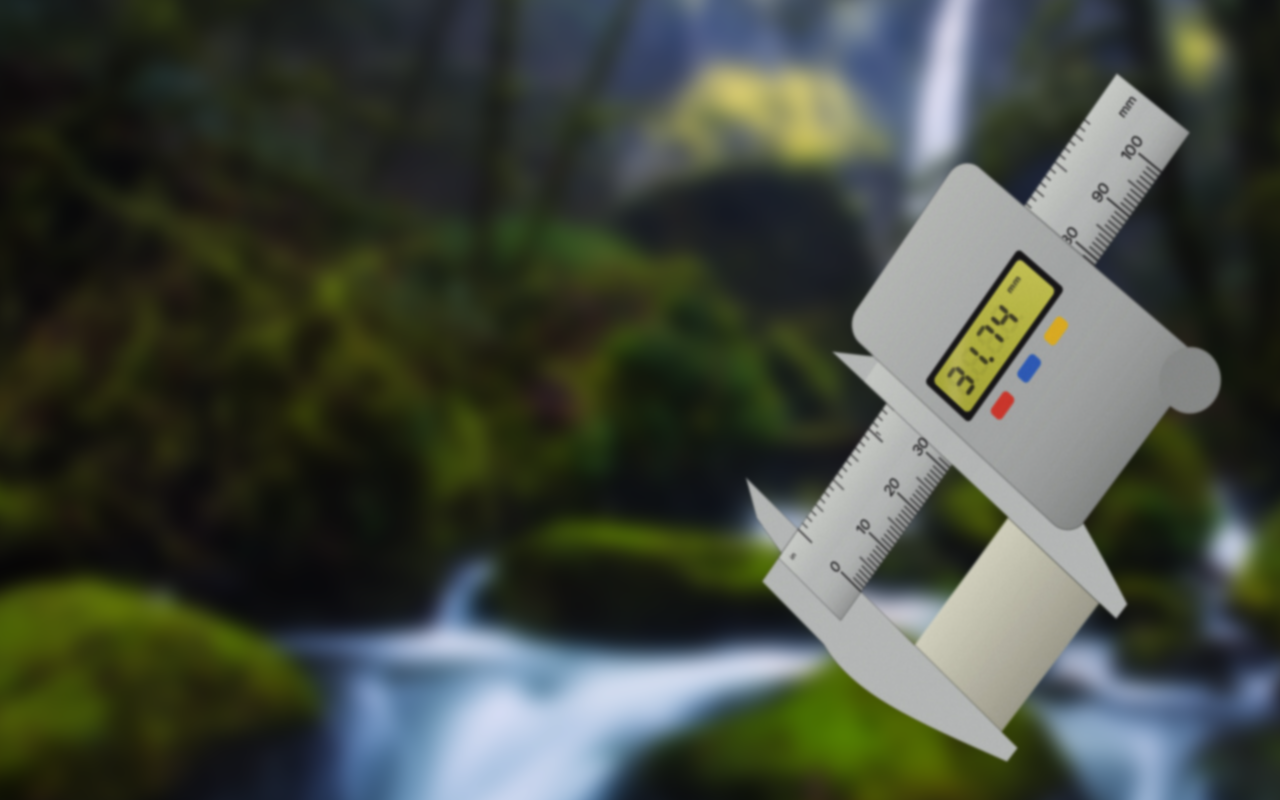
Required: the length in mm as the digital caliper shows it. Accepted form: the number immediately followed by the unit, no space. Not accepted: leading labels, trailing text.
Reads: 31.74mm
